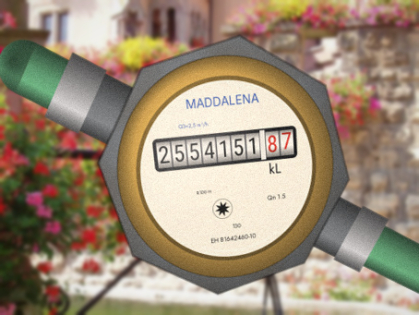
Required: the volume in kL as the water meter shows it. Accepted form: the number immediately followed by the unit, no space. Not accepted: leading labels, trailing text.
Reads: 2554151.87kL
